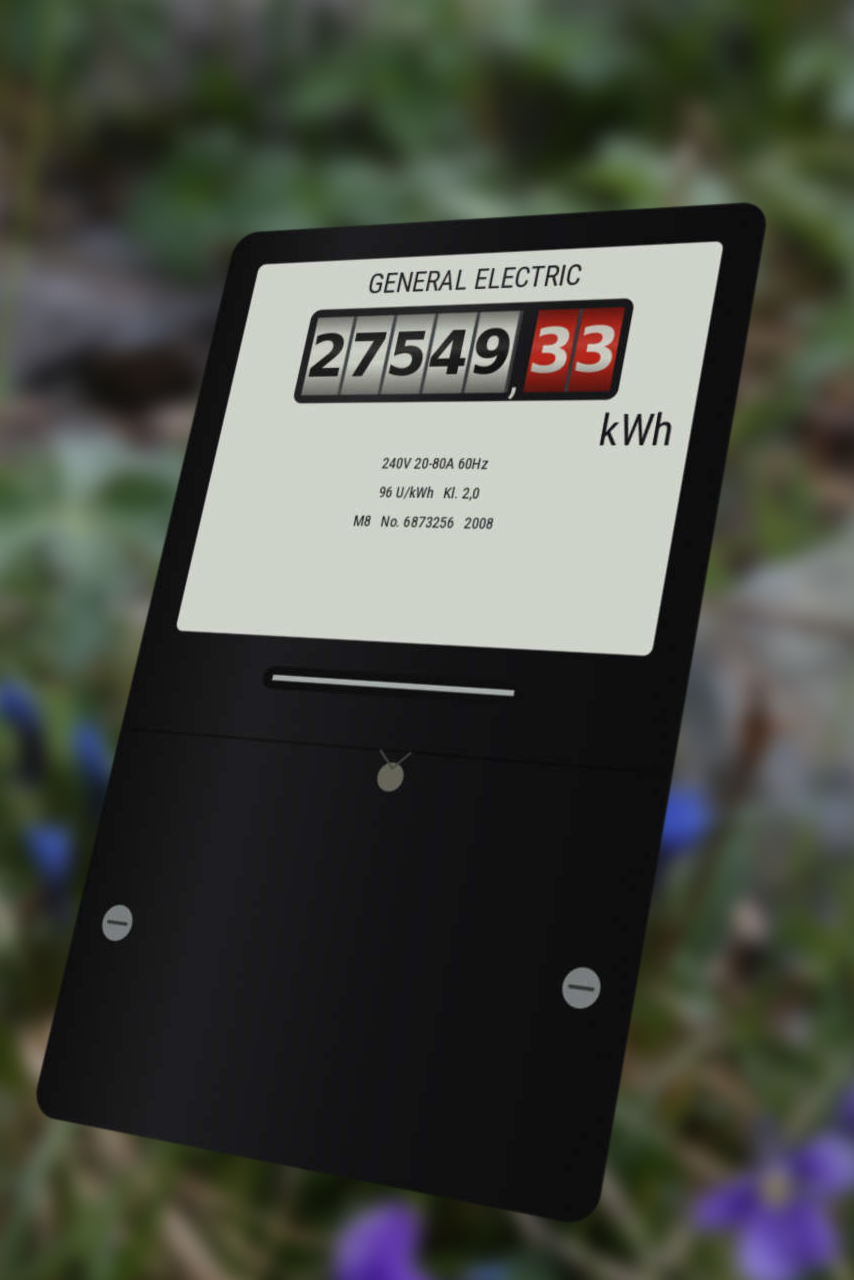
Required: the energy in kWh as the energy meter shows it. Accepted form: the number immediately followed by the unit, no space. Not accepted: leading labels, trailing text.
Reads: 27549.33kWh
